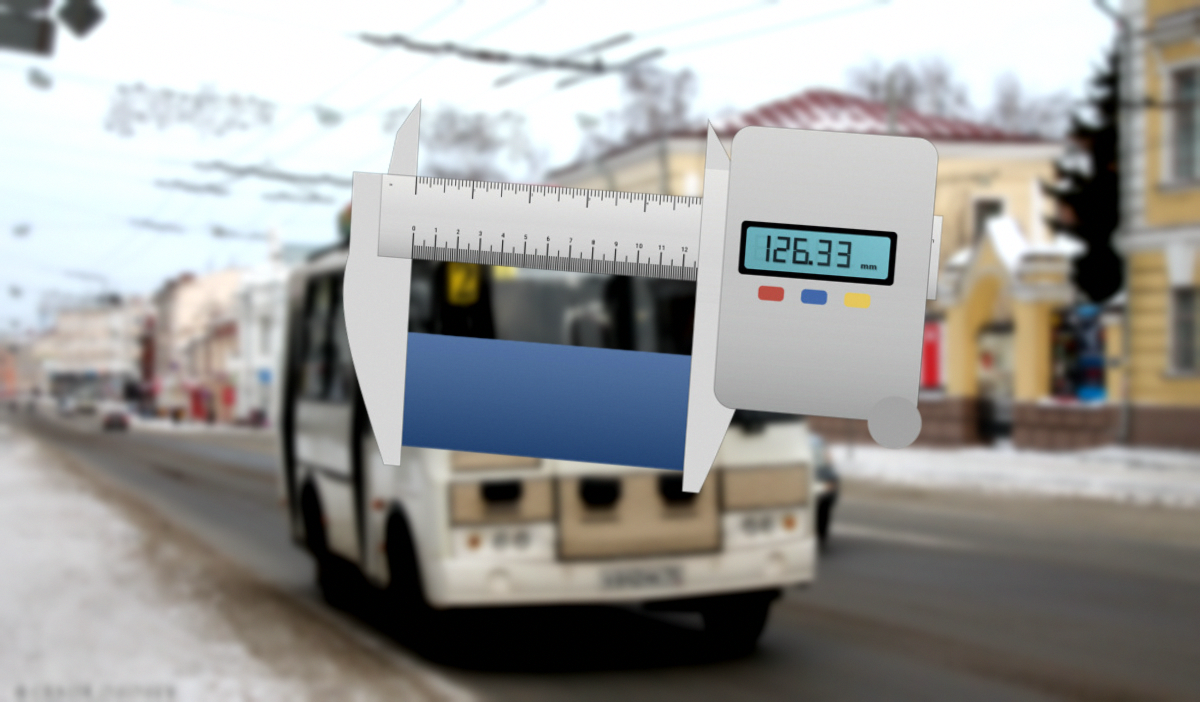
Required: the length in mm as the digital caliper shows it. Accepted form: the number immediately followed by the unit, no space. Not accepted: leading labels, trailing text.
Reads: 126.33mm
